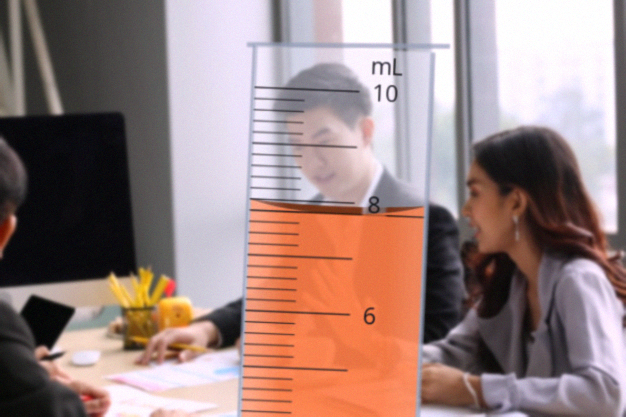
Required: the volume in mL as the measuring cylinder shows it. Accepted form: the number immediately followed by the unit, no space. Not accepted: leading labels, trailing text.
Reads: 7.8mL
